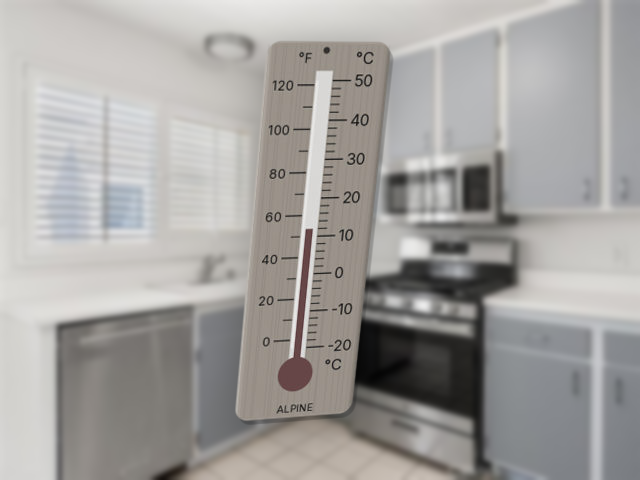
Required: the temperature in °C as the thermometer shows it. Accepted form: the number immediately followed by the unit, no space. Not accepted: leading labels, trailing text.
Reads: 12°C
